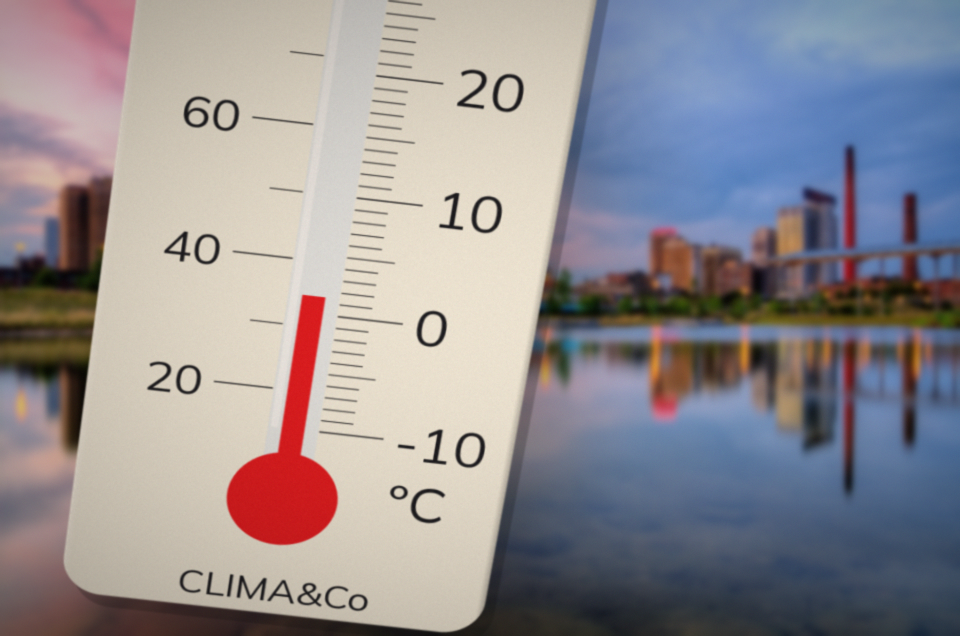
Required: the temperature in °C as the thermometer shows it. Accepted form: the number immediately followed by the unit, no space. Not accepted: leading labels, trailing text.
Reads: 1.5°C
